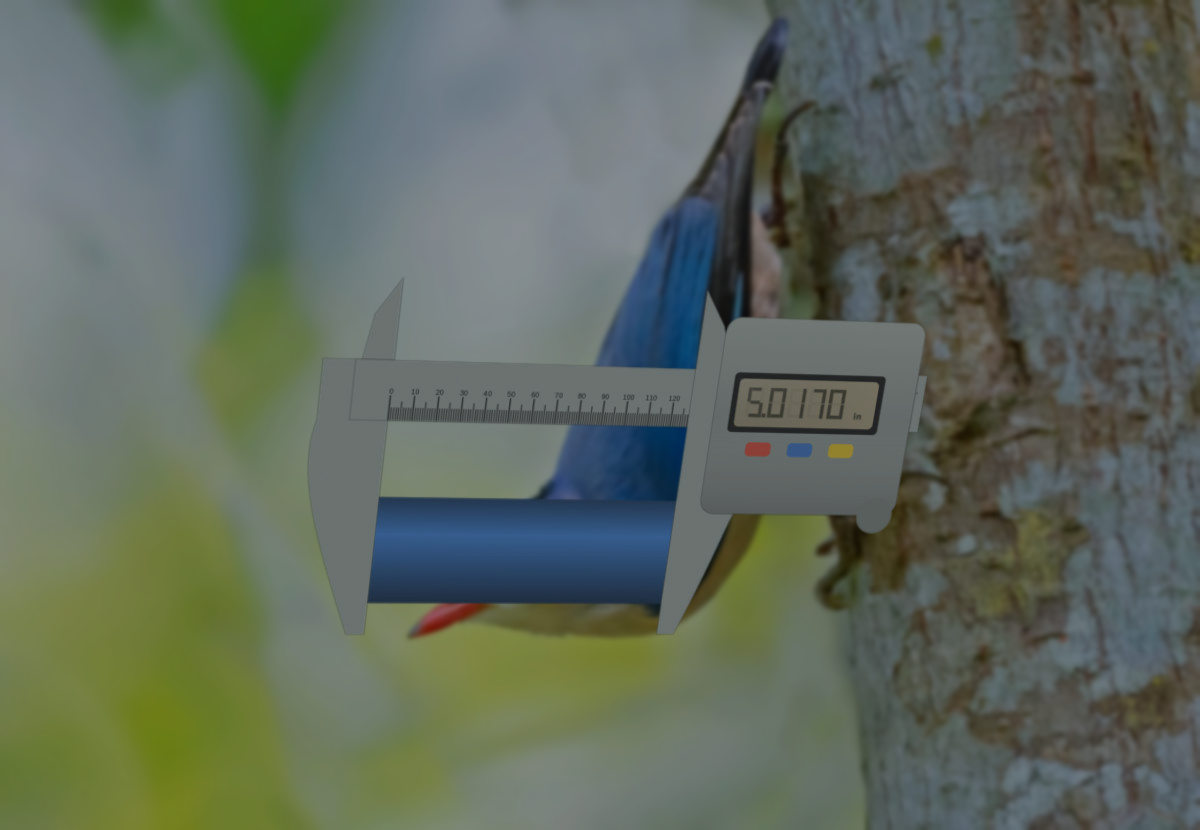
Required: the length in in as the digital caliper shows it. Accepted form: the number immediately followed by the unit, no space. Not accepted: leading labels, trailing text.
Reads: 5.0170in
